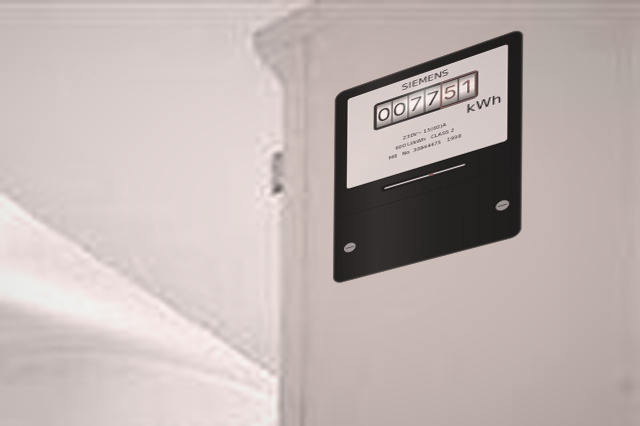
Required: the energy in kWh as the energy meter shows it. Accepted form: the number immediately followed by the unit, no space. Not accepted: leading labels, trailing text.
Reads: 77.51kWh
